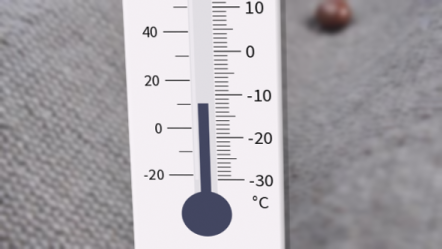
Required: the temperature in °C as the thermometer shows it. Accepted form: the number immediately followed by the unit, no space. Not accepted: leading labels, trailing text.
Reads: -12°C
